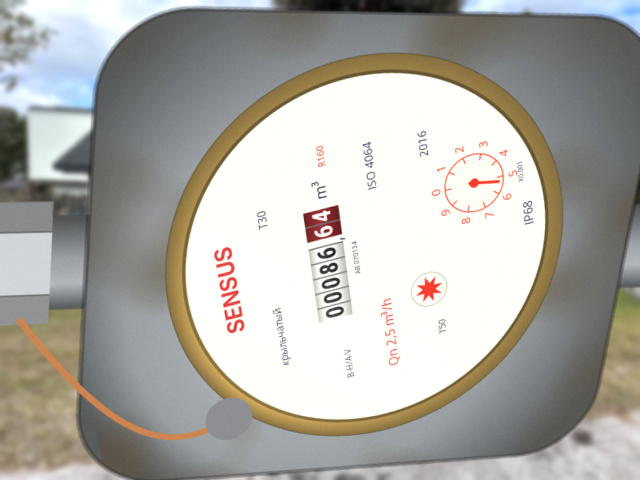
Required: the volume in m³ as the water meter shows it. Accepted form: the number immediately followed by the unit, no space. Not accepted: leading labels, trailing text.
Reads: 86.645m³
